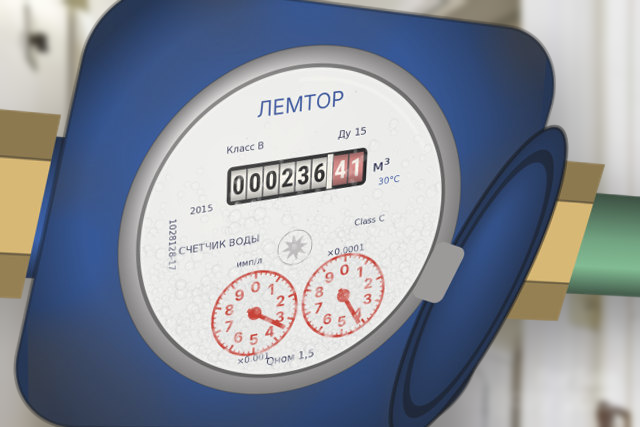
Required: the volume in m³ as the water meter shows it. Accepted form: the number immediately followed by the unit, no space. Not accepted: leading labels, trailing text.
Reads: 236.4134m³
